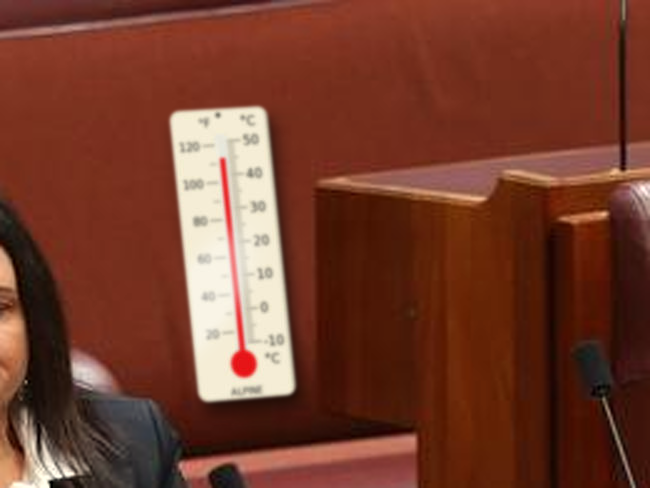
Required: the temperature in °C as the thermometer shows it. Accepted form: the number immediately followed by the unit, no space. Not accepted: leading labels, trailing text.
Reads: 45°C
